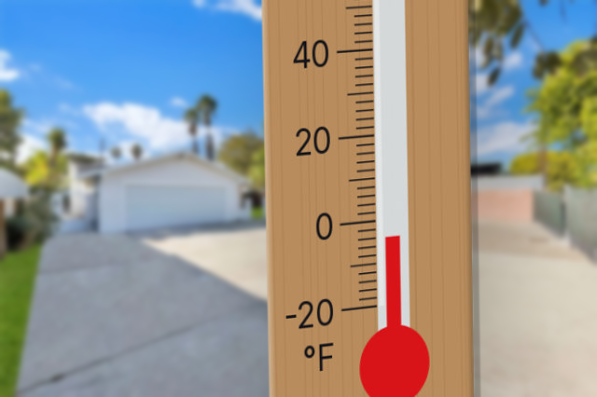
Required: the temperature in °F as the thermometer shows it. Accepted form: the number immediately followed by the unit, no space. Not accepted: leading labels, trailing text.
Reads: -4°F
